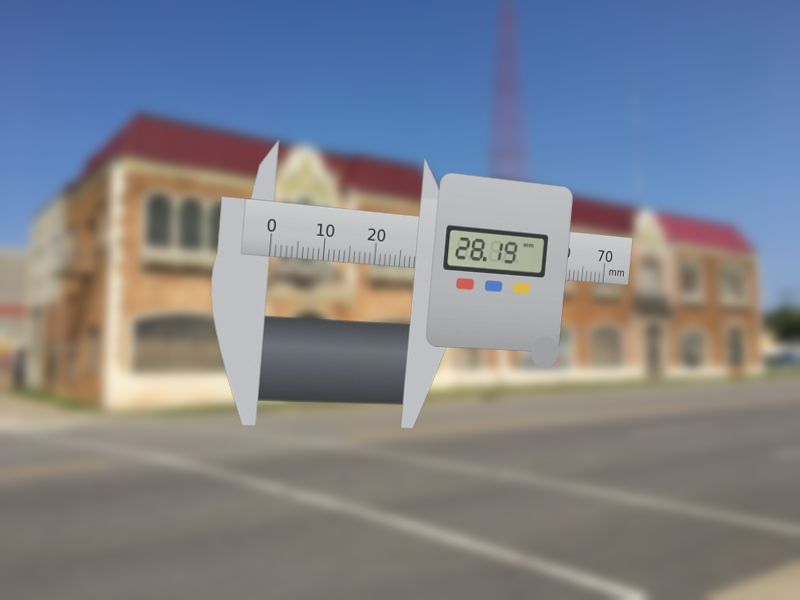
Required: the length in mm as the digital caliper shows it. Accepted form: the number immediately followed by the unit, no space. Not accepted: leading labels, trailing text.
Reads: 28.19mm
